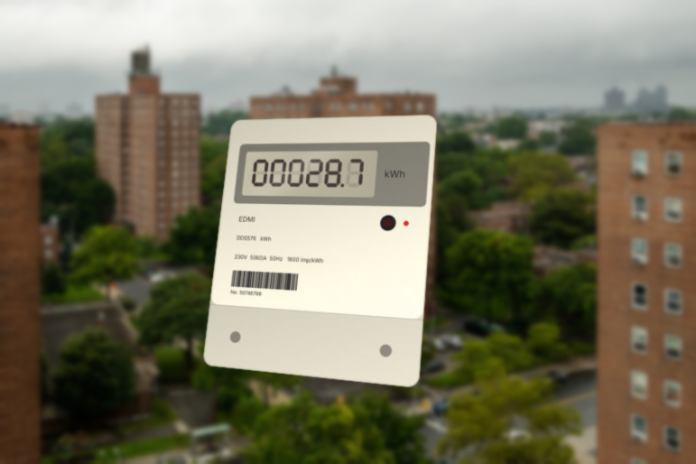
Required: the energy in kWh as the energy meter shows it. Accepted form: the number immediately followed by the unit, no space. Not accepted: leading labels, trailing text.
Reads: 28.7kWh
